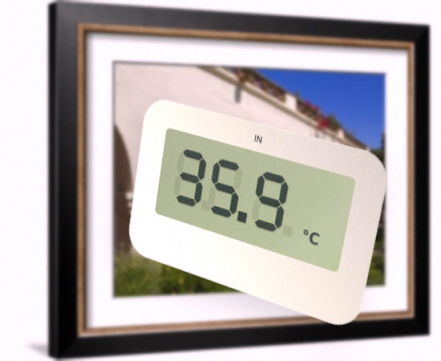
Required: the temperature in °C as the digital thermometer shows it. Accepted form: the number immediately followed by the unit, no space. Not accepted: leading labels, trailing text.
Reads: 35.9°C
